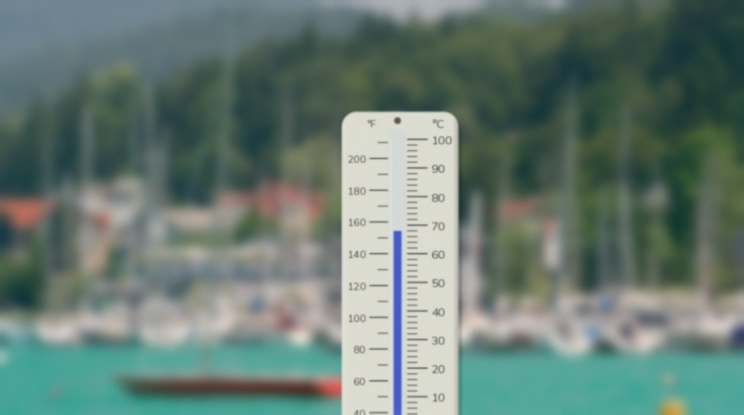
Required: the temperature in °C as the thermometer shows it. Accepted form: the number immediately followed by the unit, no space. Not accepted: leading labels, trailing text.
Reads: 68°C
